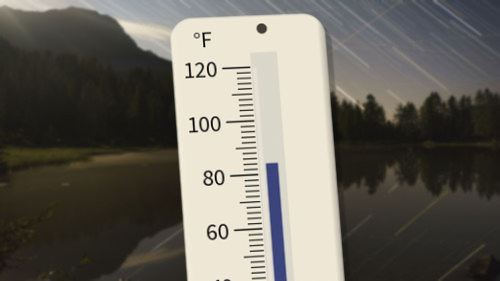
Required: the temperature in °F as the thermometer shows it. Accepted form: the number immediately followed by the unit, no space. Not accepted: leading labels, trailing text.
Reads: 84°F
